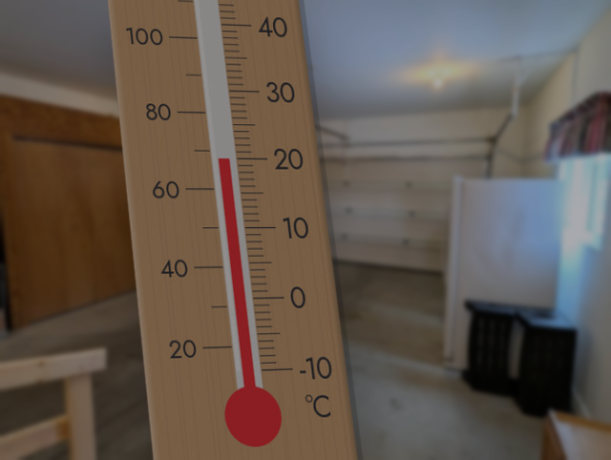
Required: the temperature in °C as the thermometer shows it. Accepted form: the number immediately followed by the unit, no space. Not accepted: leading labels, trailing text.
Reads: 20°C
